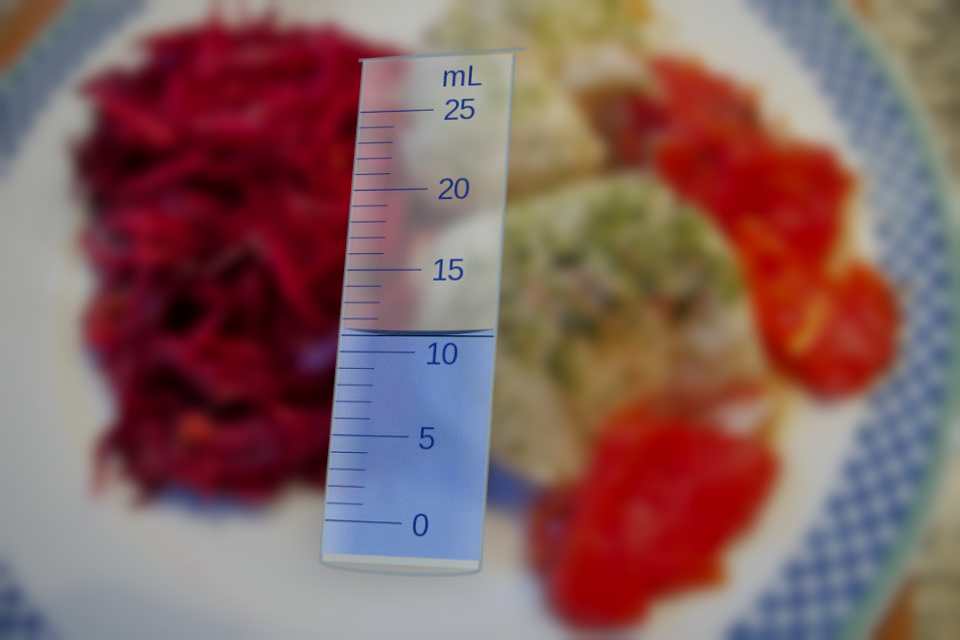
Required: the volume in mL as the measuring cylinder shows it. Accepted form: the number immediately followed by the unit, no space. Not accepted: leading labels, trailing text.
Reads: 11mL
